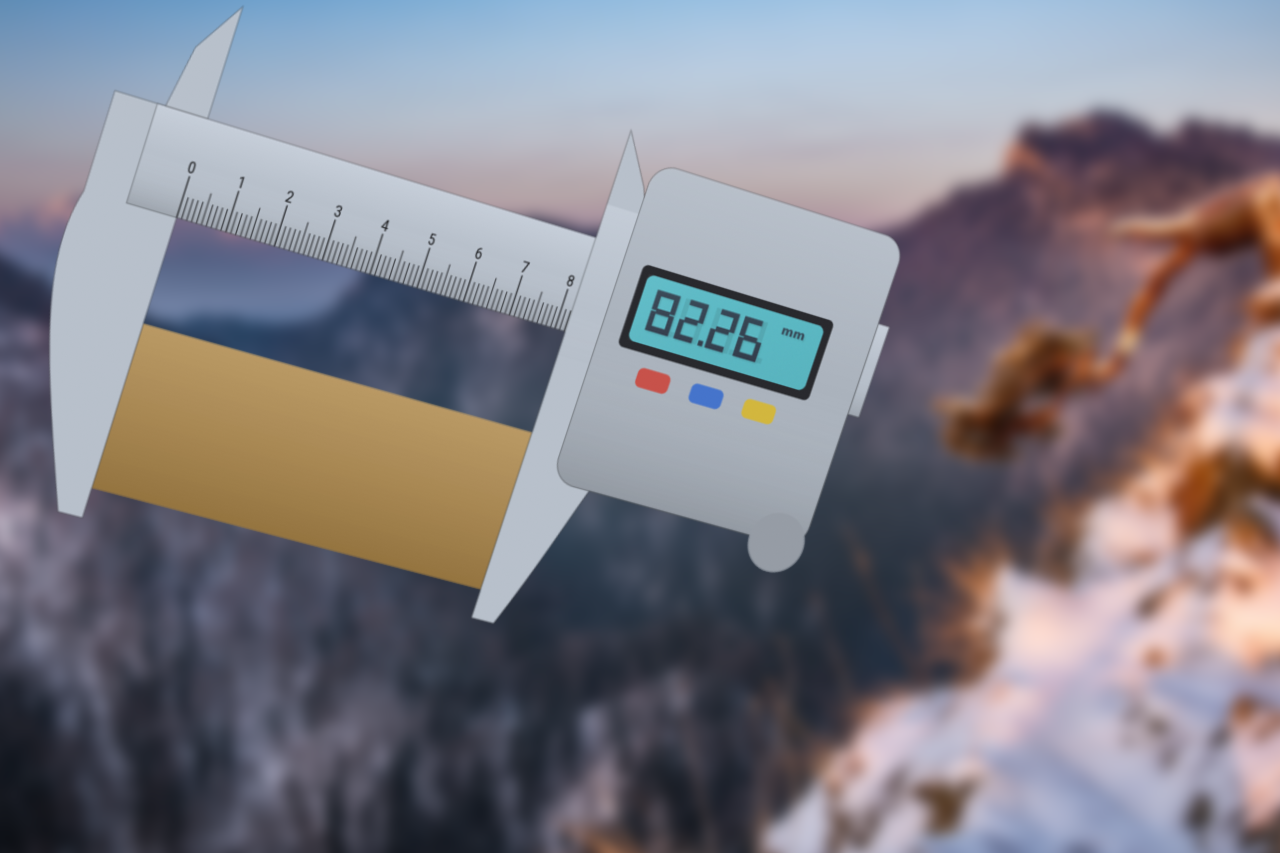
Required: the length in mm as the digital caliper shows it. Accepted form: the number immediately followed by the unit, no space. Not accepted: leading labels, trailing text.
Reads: 82.26mm
